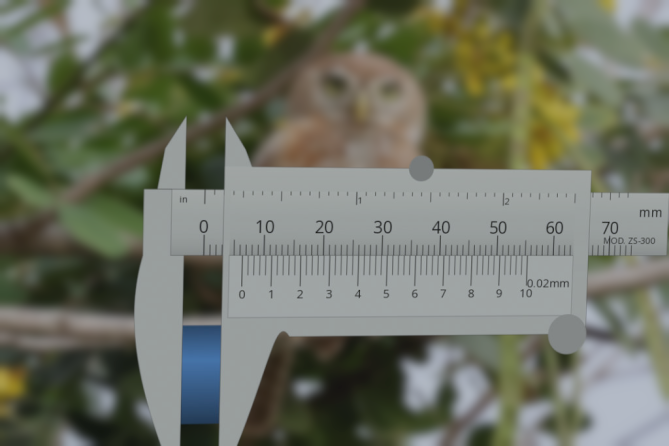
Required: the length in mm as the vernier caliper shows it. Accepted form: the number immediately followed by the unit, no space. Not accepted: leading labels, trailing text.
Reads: 6.4mm
